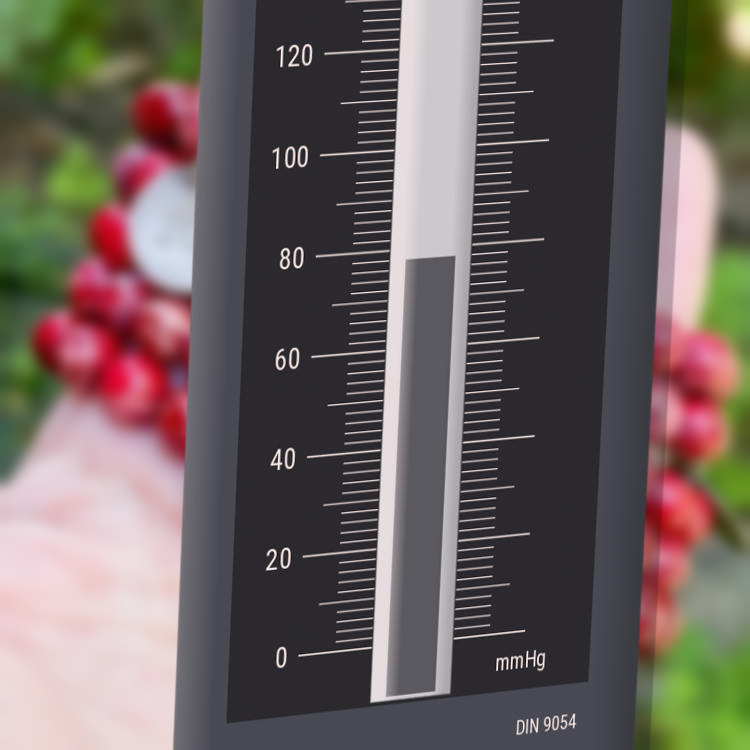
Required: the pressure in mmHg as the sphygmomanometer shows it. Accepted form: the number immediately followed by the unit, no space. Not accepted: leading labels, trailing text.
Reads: 78mmHg
